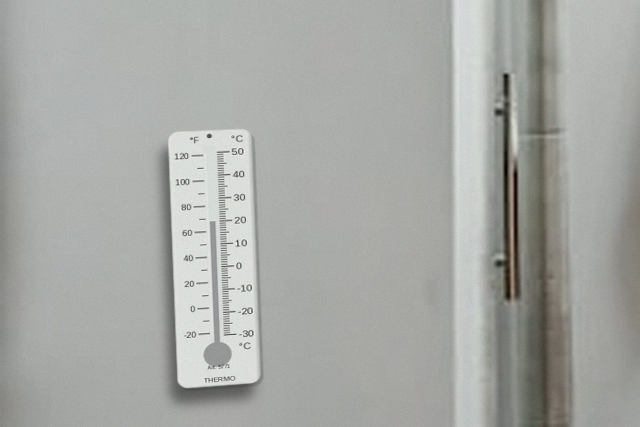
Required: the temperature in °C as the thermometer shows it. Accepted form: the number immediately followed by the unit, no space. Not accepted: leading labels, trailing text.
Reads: 20°C
